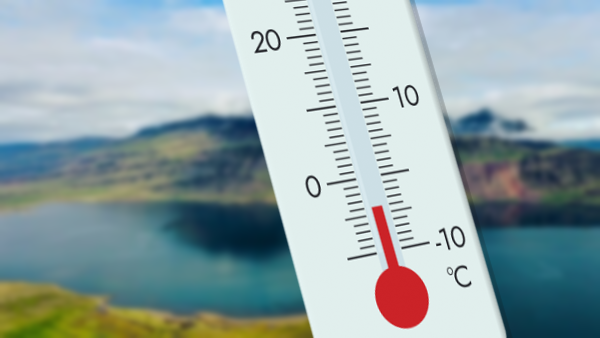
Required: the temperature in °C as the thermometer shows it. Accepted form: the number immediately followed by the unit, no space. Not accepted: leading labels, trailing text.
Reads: -4°C
